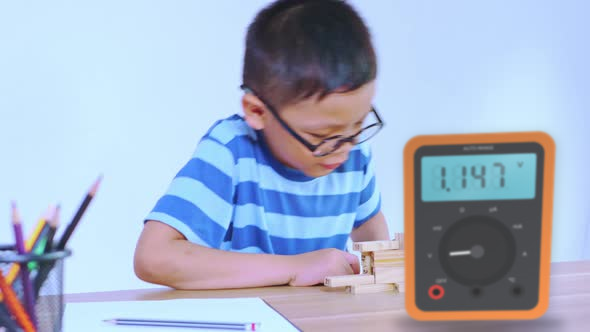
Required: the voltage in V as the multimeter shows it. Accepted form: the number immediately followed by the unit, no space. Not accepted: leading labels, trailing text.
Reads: 1.147V
